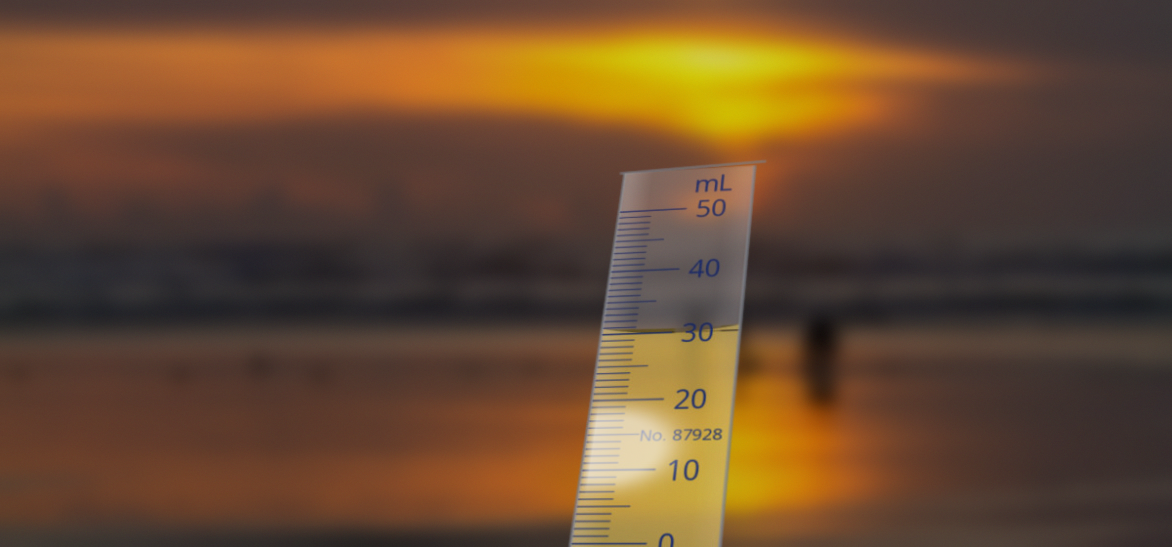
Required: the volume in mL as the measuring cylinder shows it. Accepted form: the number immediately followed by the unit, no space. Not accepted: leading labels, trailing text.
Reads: 30mL
